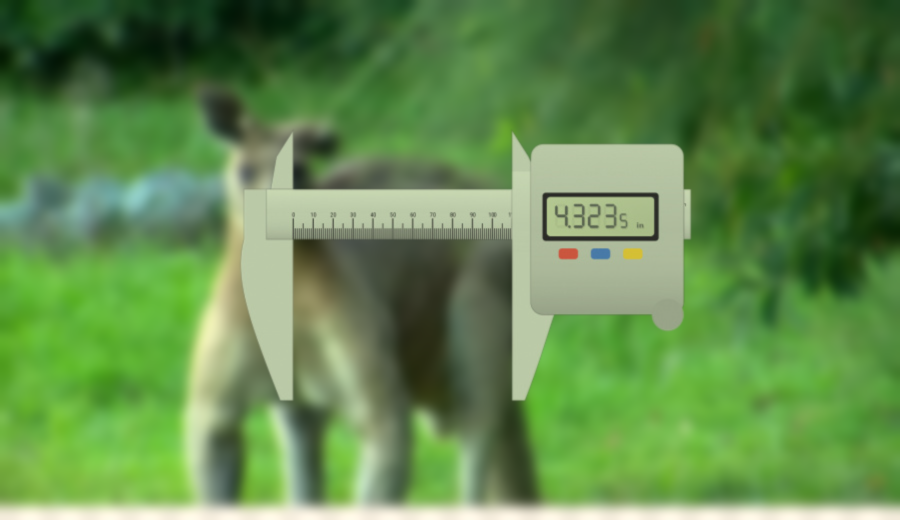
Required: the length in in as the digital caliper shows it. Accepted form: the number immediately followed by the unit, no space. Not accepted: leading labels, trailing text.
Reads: 4.3235in
